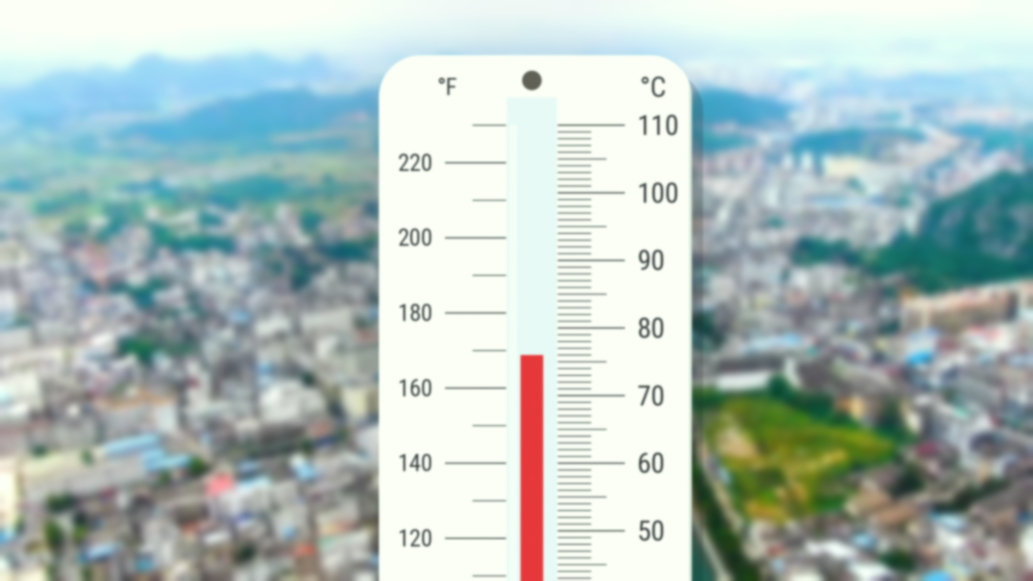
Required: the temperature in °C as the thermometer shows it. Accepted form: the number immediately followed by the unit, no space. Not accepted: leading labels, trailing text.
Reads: 76°C
